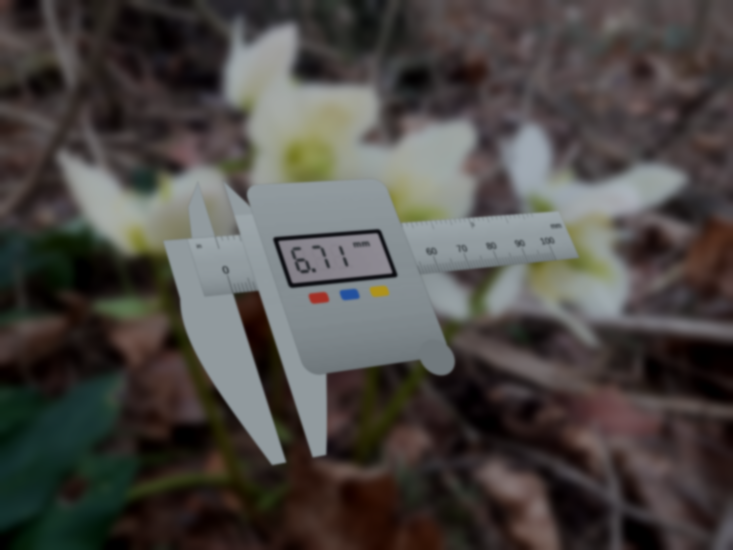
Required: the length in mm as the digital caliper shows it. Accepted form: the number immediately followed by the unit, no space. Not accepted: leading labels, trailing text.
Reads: 6.71mm
